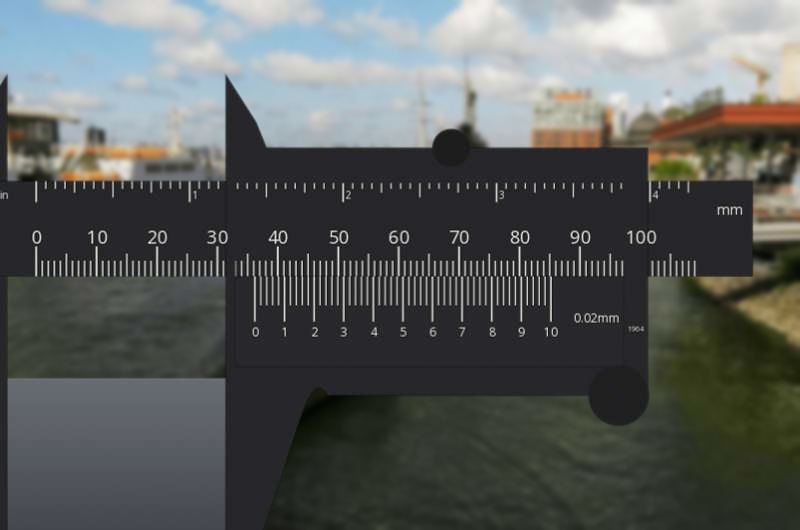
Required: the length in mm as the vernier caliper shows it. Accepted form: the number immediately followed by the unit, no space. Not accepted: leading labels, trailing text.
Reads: 36.2mm
